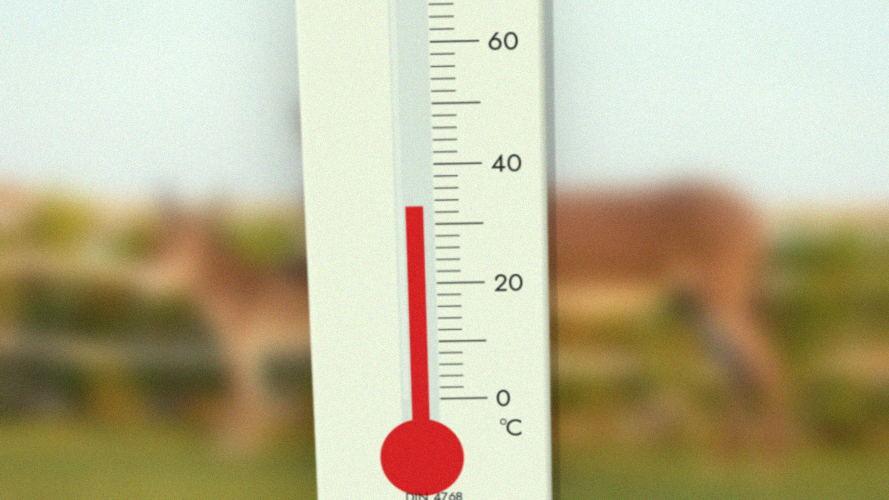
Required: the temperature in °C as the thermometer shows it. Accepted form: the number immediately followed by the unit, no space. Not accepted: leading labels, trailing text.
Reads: 33°C
